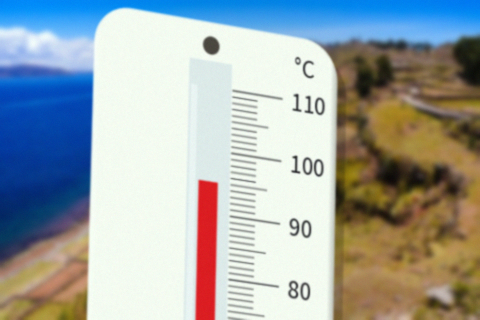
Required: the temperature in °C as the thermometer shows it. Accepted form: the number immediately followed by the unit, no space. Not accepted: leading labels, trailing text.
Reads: 95°C
